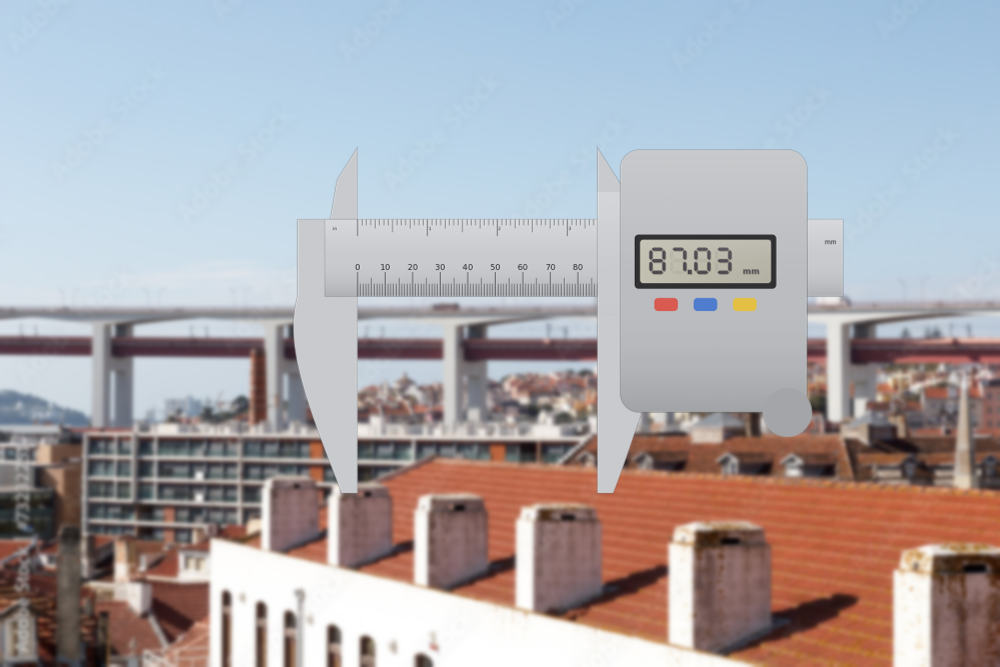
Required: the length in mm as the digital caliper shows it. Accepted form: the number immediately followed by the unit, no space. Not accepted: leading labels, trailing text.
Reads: 87.03mm
